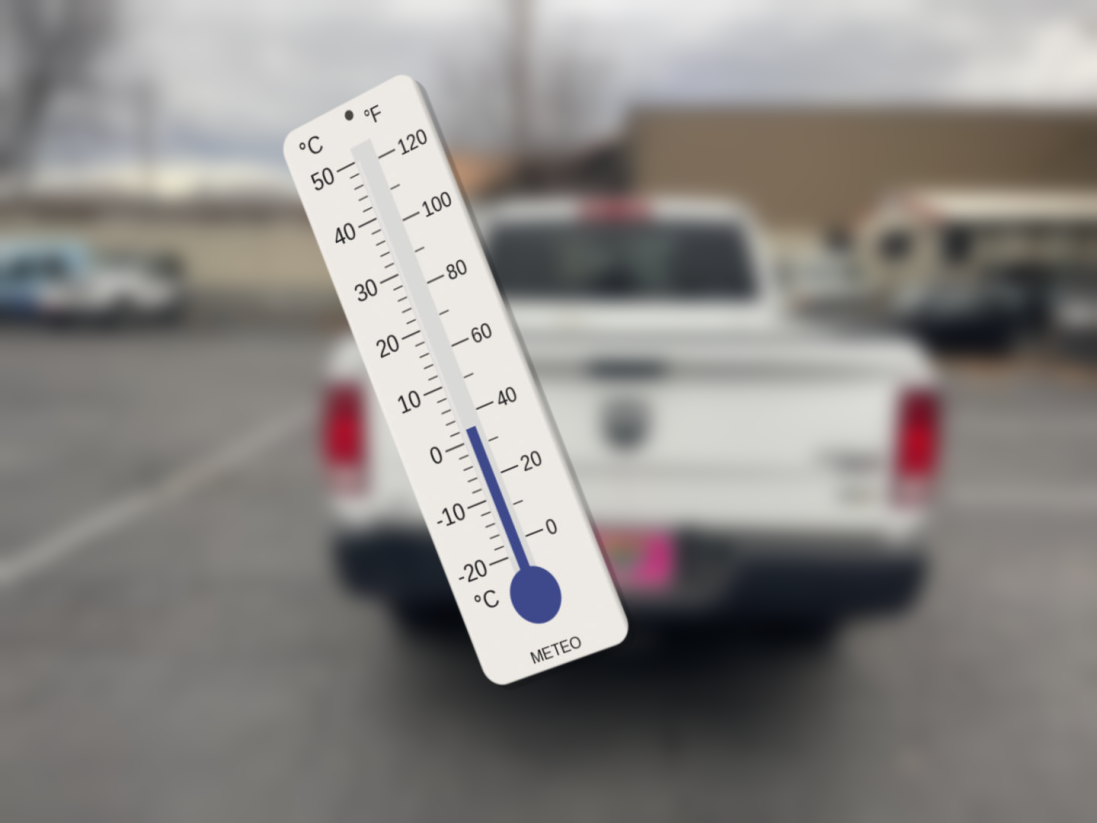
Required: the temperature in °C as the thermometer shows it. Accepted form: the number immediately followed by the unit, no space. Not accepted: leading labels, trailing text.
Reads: 2°C
